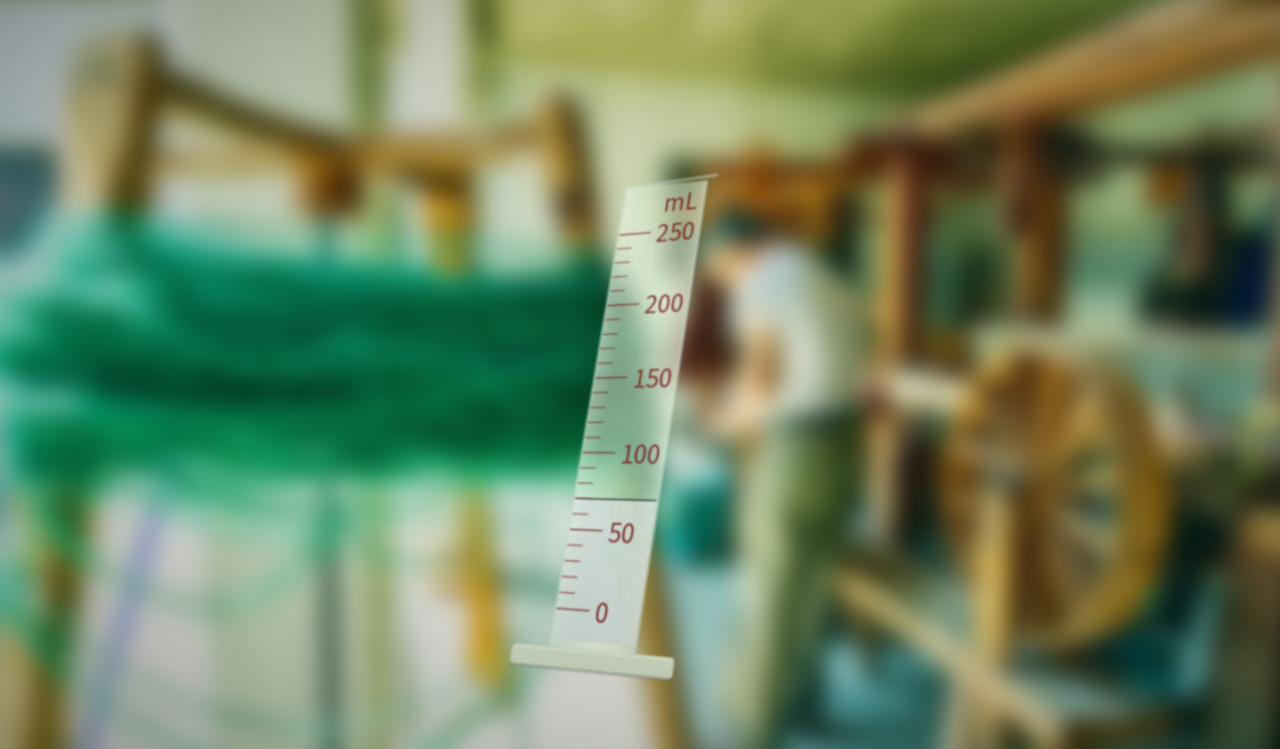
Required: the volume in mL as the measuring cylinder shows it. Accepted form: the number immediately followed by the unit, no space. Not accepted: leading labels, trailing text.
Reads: 70mL
